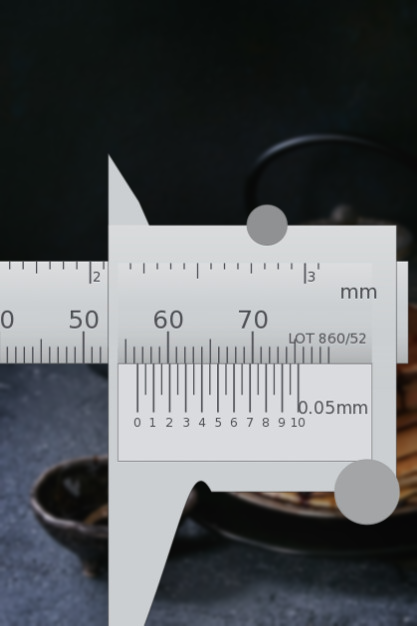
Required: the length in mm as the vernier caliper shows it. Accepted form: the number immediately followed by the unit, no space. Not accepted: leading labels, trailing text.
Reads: 56.4mm
